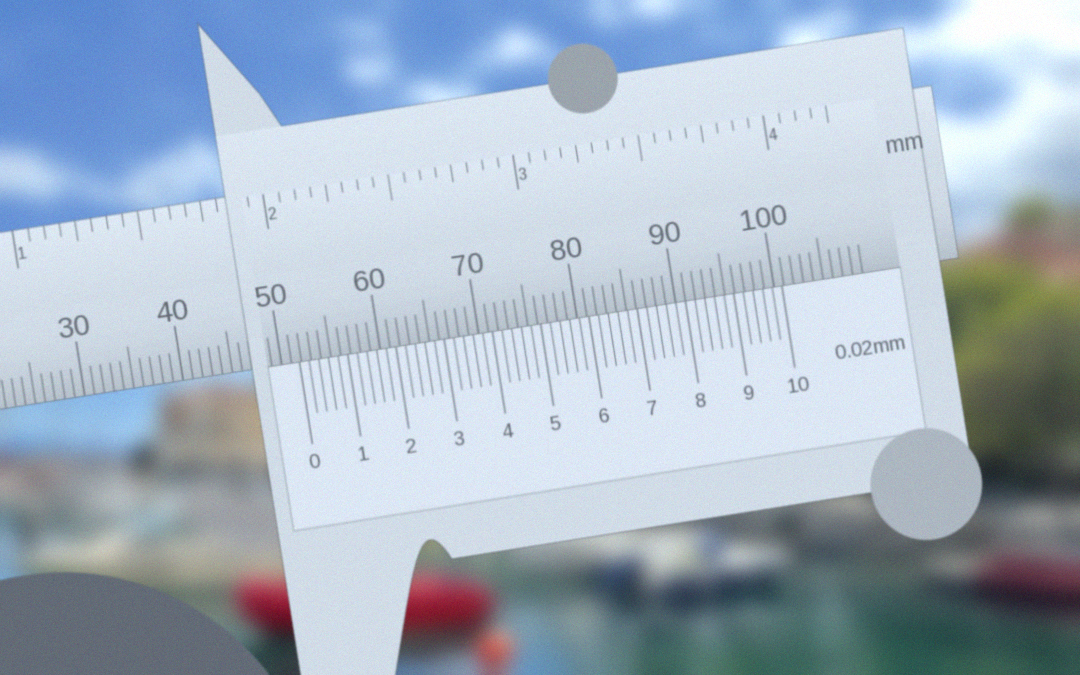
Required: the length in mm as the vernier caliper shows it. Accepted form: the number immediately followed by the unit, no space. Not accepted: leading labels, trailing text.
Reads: 51.8mm
